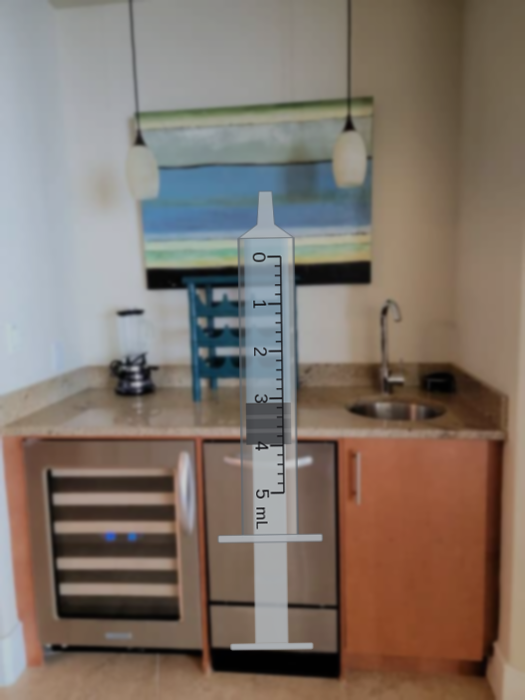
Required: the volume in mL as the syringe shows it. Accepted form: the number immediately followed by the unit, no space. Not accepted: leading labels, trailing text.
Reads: 3.1mL
